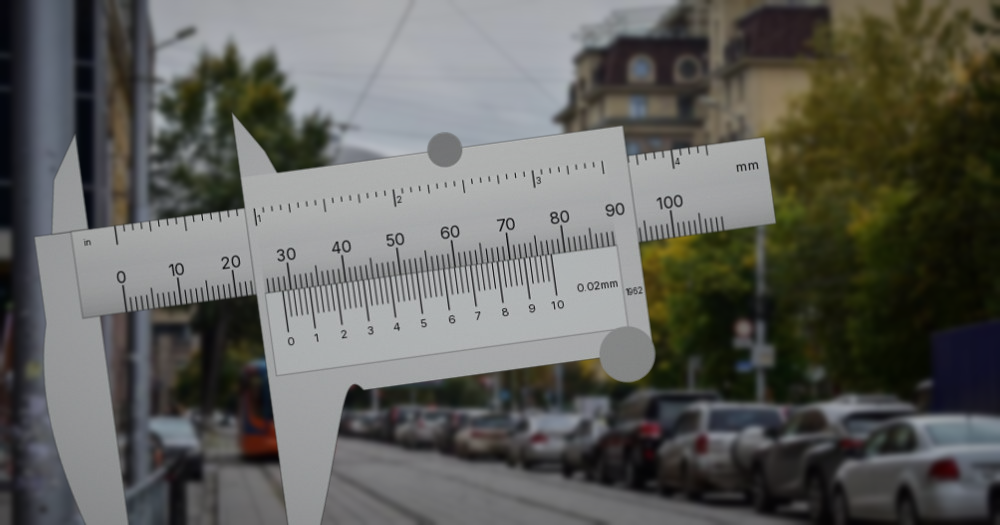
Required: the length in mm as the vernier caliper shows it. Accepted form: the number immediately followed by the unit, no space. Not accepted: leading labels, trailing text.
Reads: 28.5mm
